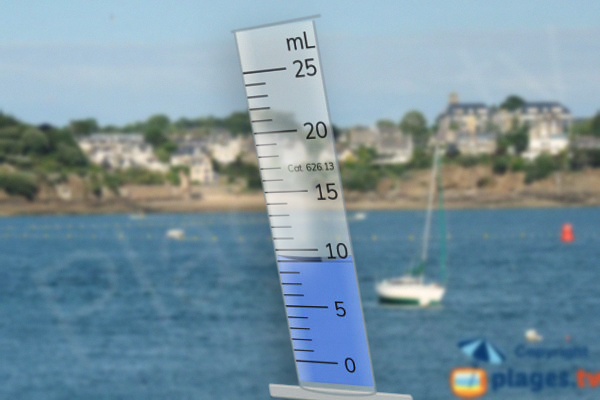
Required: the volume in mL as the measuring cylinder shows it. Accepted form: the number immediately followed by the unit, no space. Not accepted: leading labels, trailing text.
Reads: 9mL
